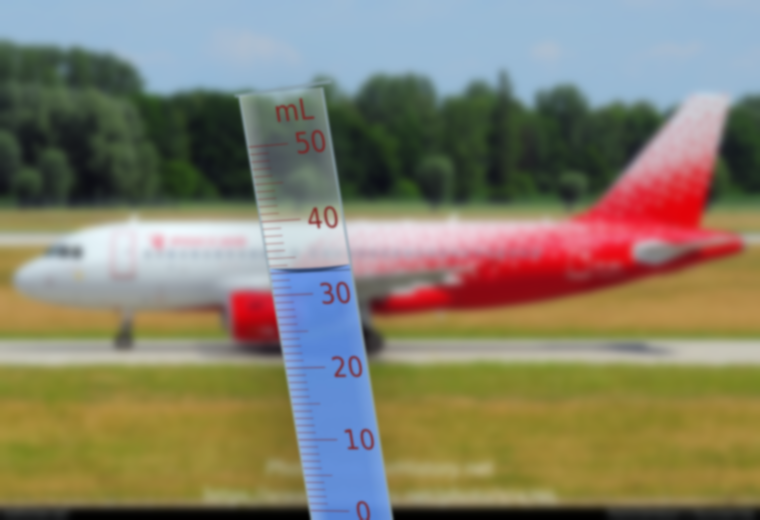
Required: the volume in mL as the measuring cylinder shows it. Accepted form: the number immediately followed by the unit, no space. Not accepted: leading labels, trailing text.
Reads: 33mL
